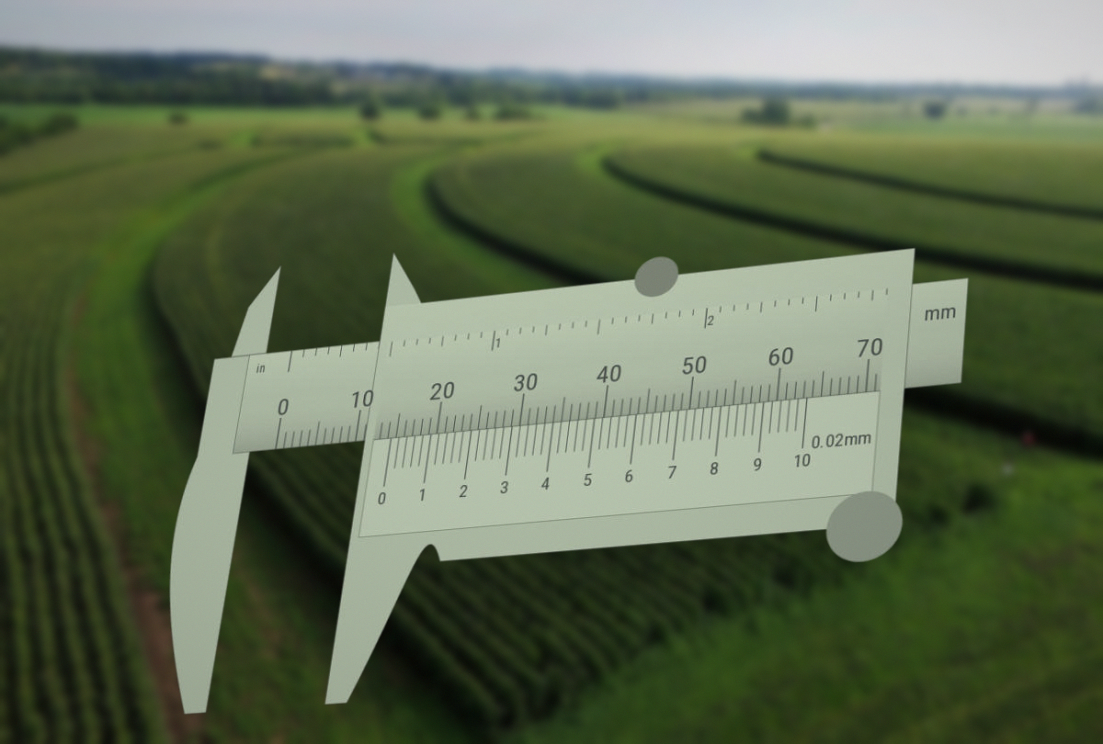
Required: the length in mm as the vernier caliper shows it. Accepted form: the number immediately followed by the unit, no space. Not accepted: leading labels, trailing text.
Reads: 14.4mm
